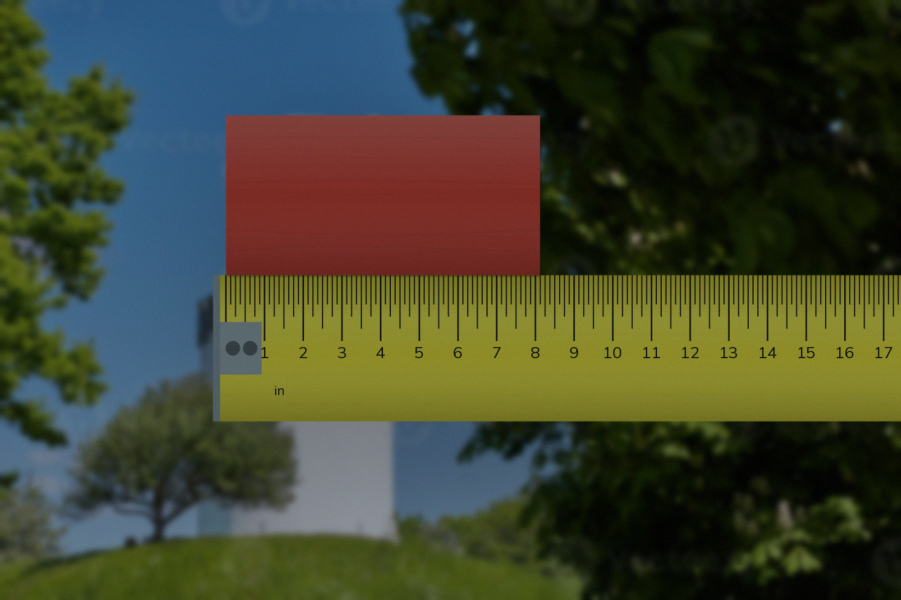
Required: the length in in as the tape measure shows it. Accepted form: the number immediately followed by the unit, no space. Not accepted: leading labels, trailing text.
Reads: 8.125in
